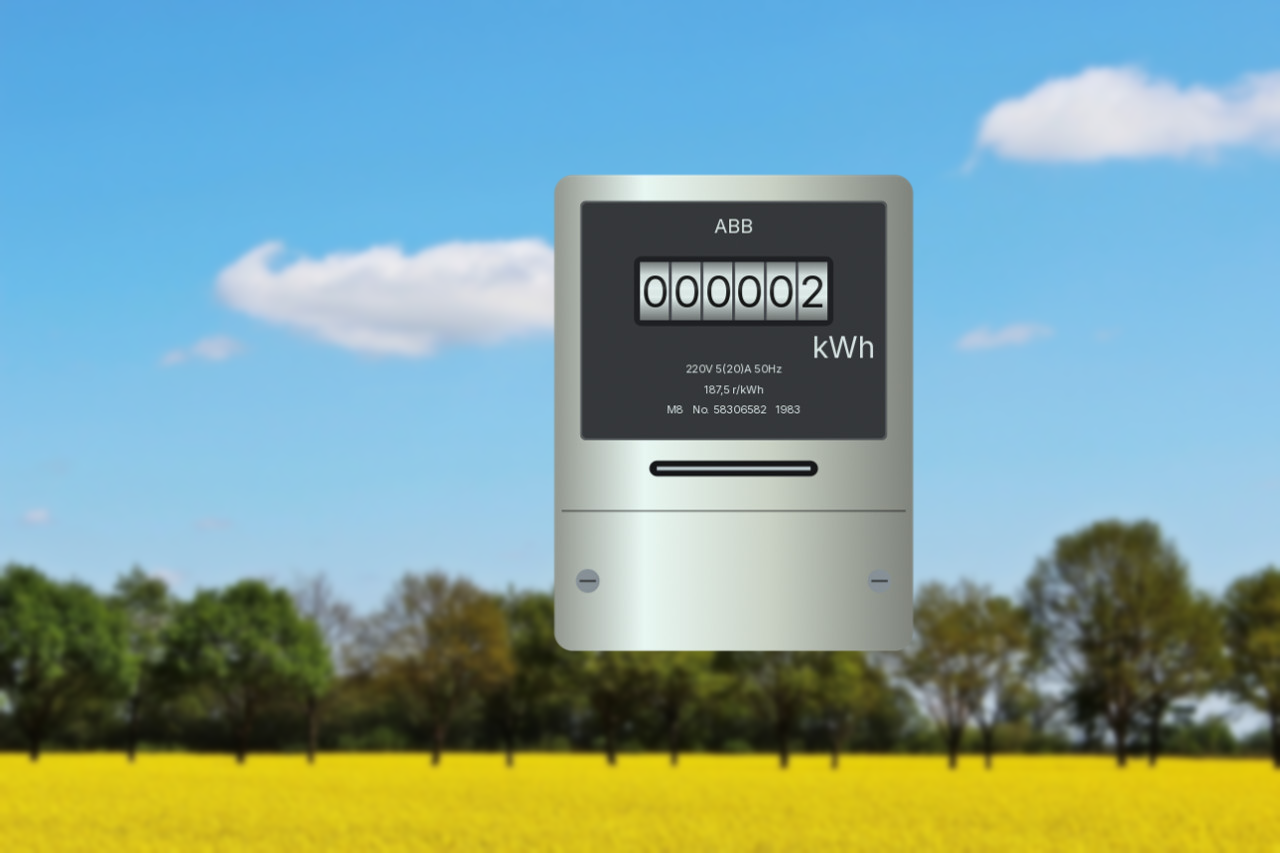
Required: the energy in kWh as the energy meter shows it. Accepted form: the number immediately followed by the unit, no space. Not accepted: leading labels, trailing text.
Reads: 2kWh
